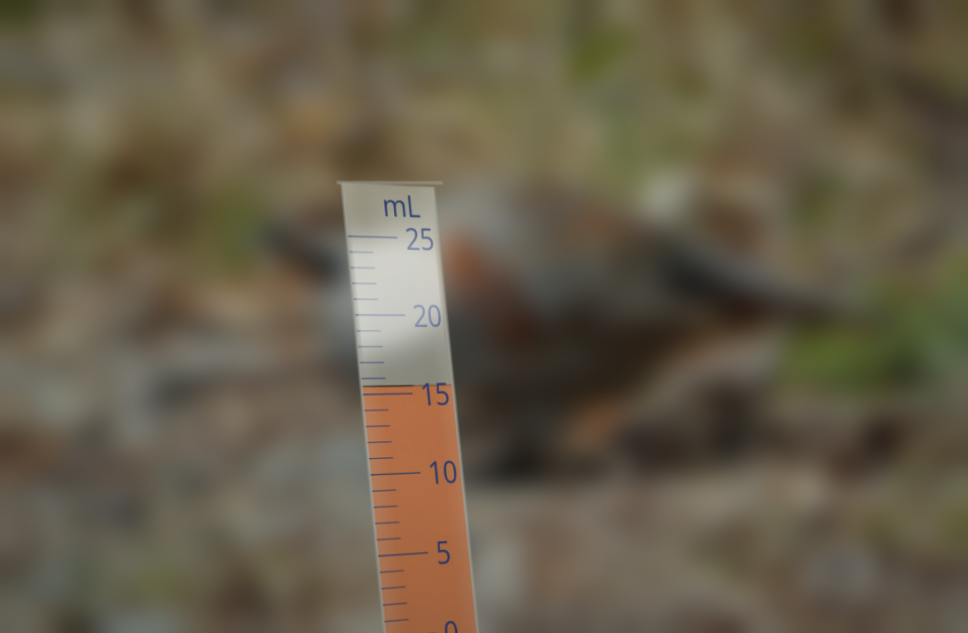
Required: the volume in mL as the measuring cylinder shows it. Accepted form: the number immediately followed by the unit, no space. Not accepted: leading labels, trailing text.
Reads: 15.5mL
